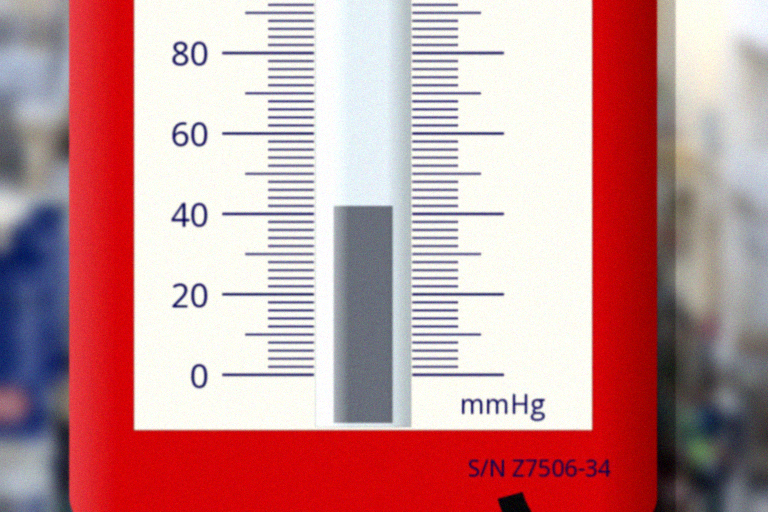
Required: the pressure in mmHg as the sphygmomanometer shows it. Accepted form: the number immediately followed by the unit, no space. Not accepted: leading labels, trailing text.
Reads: 42mmHg
